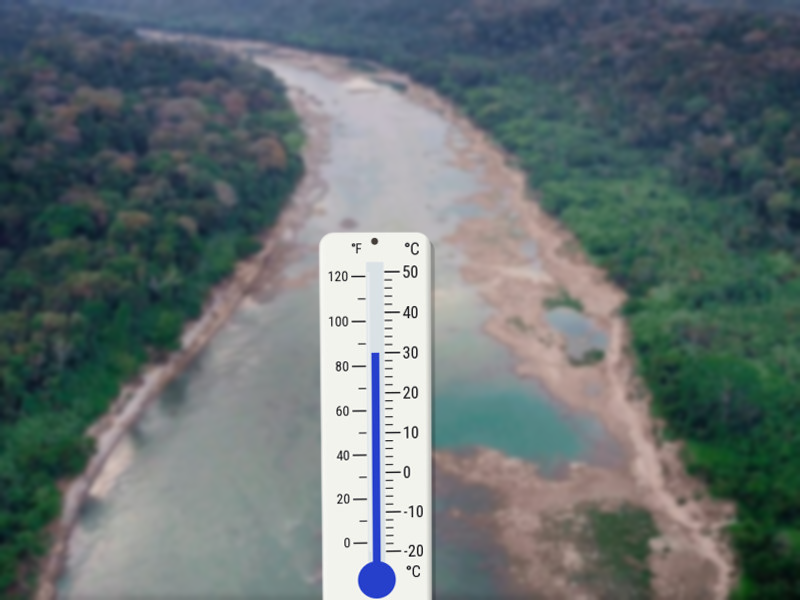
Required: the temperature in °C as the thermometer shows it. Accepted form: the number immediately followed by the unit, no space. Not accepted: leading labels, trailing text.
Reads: 30°C
